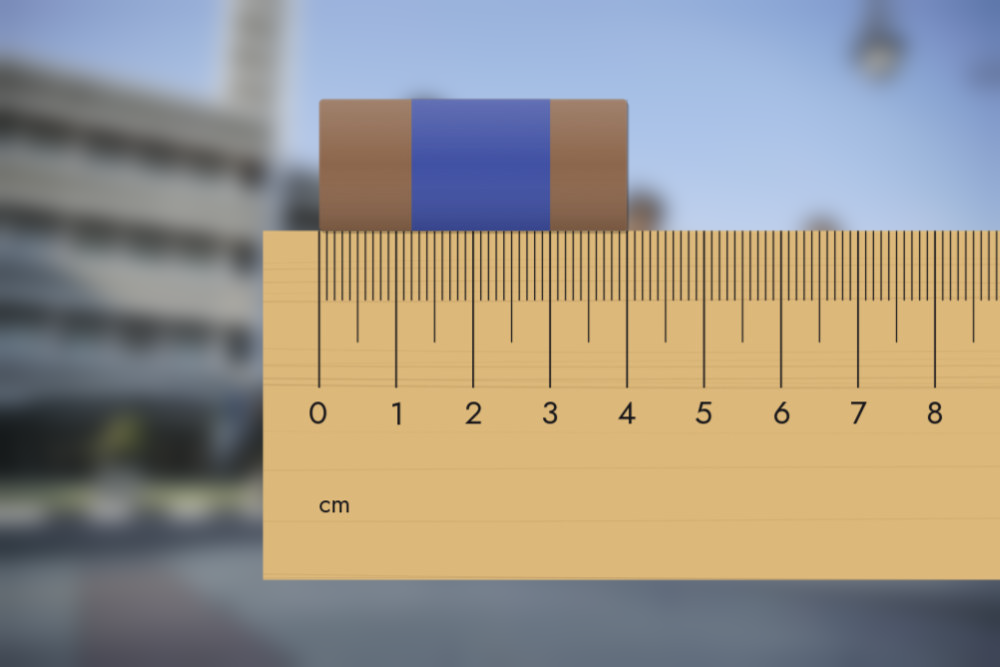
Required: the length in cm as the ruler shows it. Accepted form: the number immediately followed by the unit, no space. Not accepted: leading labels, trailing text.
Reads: 4cm
